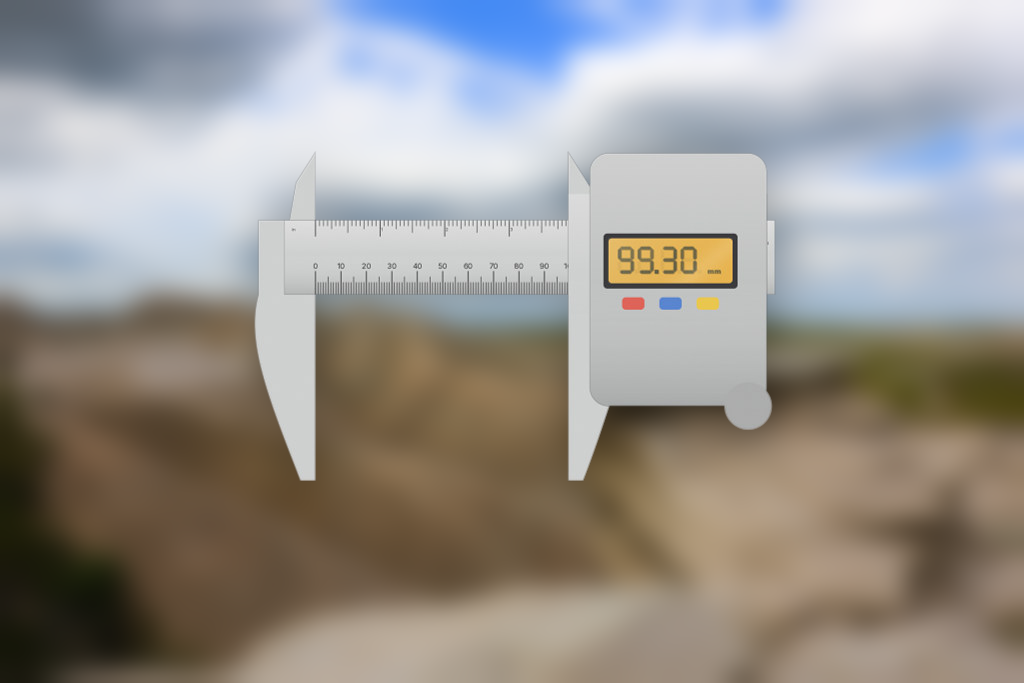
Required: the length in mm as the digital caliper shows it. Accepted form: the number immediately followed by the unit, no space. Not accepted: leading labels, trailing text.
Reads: 99.30mm
